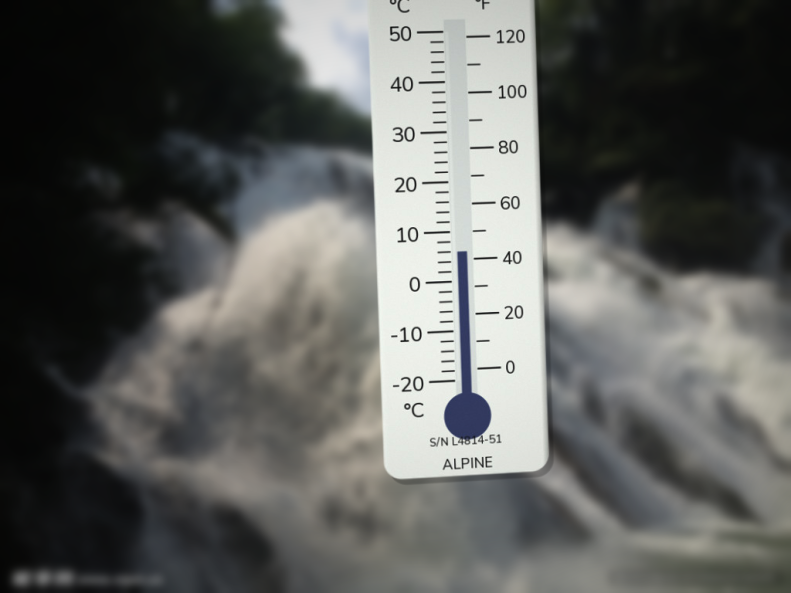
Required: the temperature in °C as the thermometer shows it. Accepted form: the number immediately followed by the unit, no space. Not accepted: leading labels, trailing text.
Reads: 6°C
